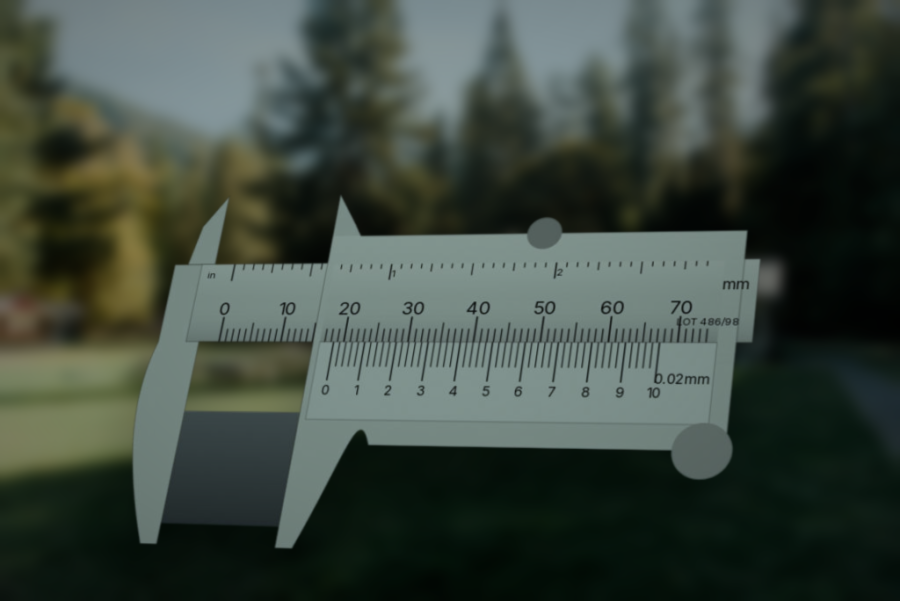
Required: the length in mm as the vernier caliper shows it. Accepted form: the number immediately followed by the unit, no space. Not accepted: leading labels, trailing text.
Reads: 18.4mm
